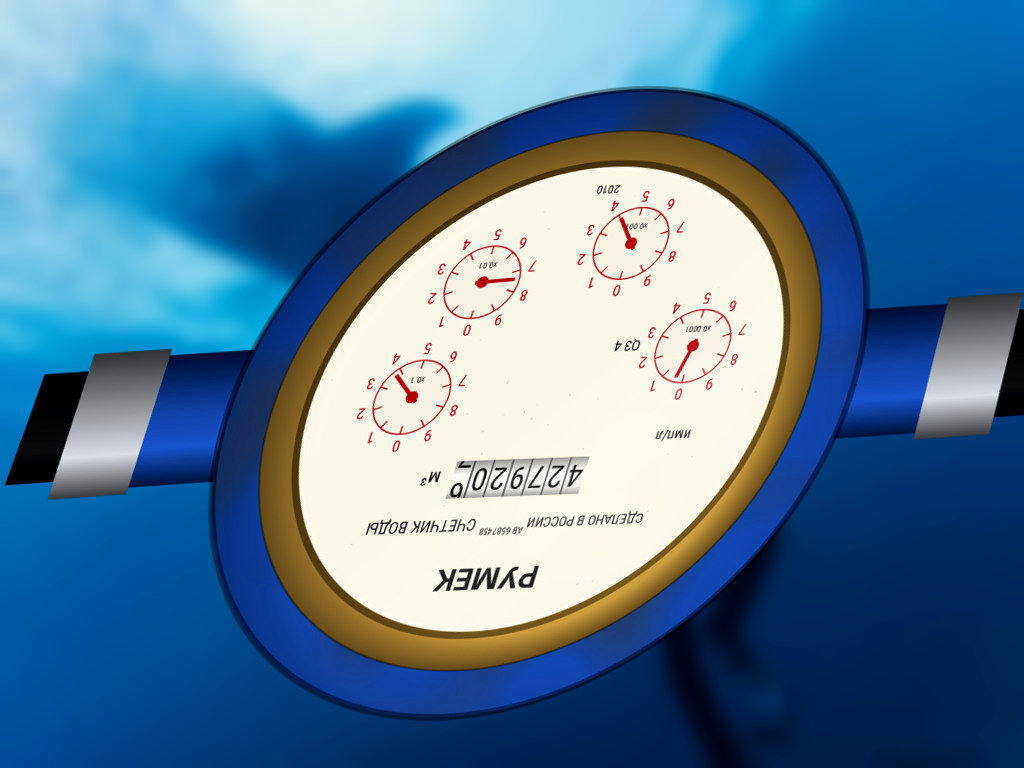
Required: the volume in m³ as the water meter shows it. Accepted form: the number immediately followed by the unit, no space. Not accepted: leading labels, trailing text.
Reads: 4279206.3740m³
